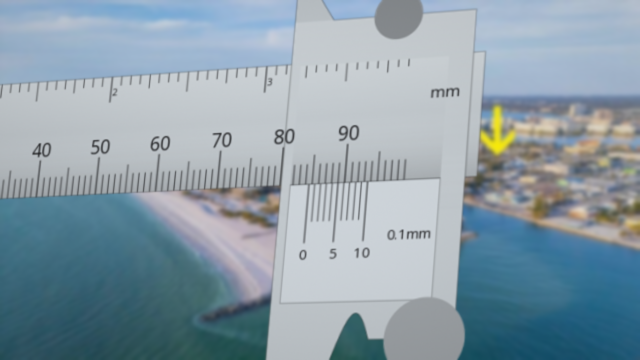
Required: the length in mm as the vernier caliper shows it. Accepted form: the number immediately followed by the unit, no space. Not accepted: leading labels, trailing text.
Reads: 84.5mm
